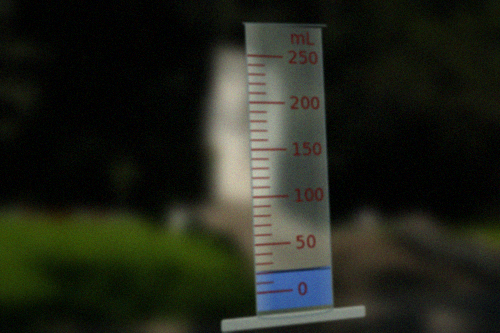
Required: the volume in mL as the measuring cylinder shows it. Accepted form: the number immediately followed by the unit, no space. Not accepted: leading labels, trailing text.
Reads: 20mL
